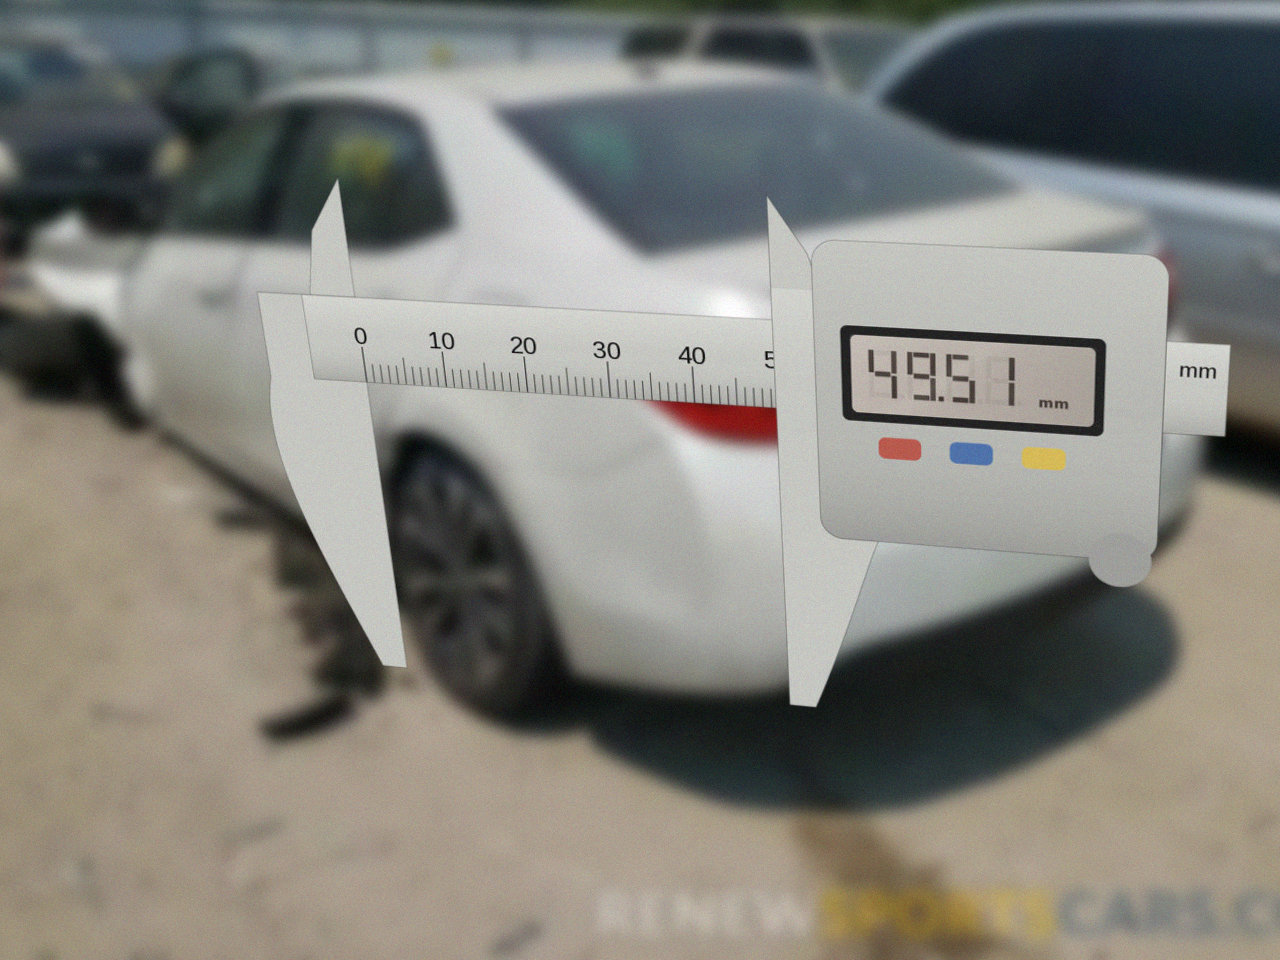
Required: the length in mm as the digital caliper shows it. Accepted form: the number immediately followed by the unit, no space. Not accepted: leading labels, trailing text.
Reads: 49.51mm
